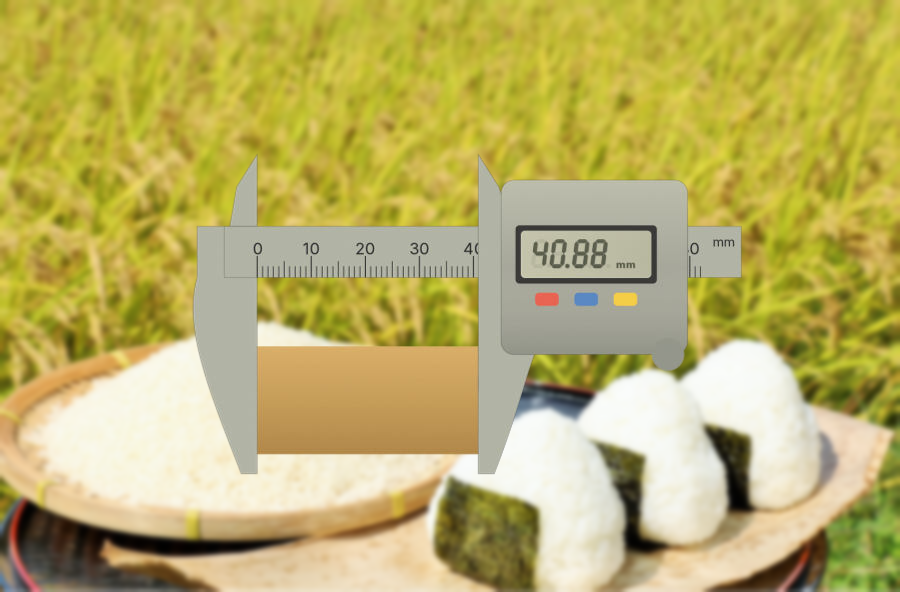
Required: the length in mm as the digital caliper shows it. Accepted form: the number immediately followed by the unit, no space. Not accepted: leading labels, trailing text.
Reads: 40.88mm
